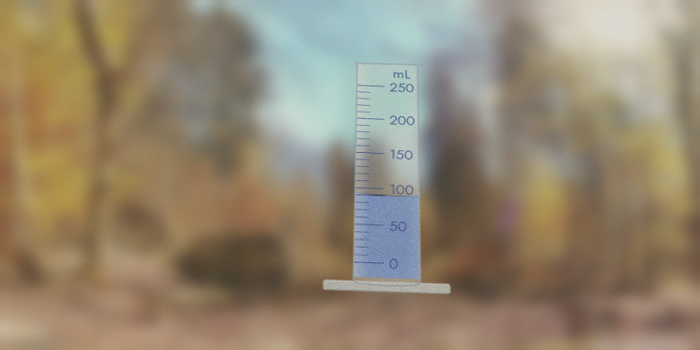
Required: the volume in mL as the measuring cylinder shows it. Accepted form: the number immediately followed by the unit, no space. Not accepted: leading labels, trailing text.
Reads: 90mL
